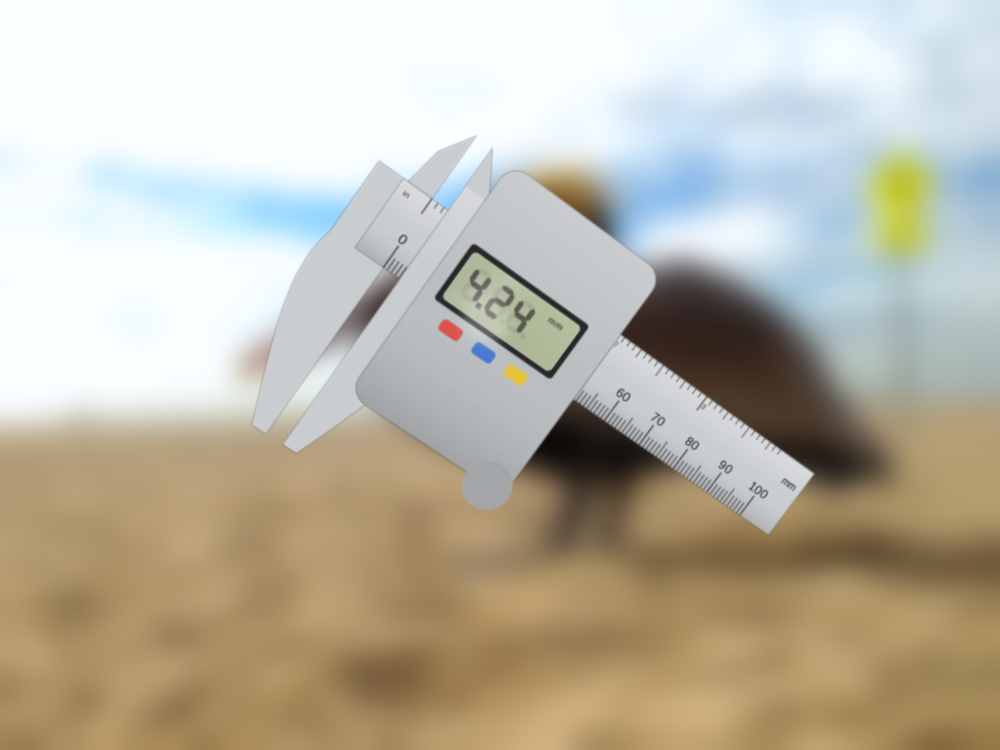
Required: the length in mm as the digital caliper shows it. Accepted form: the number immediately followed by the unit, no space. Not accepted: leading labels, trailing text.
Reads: 4.24mm
